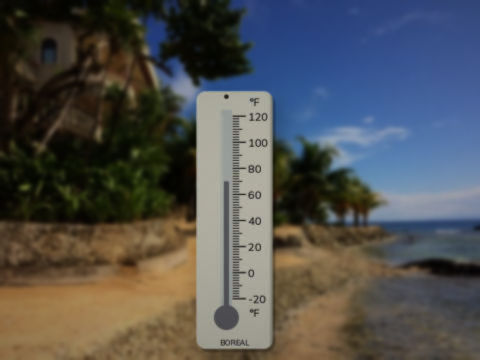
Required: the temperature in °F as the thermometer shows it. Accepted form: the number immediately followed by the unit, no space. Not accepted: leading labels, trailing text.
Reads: 70°F
